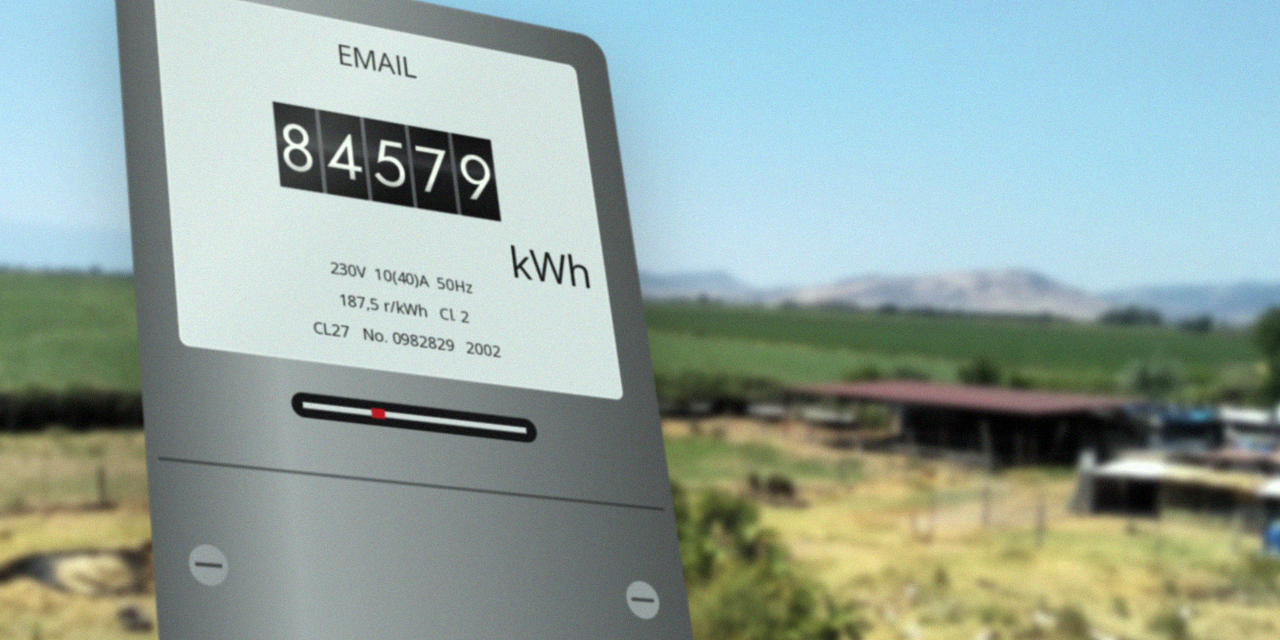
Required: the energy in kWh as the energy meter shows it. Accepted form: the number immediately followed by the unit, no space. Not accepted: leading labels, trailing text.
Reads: 84579kWh
